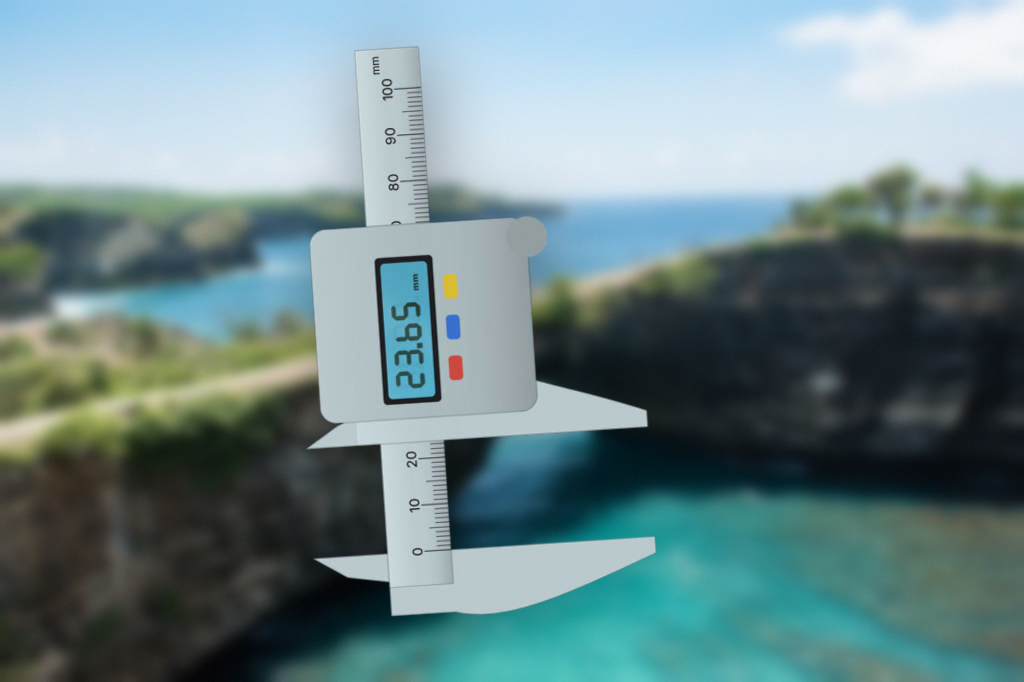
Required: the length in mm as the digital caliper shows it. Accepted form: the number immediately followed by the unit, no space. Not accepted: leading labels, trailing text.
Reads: 23.65mm
